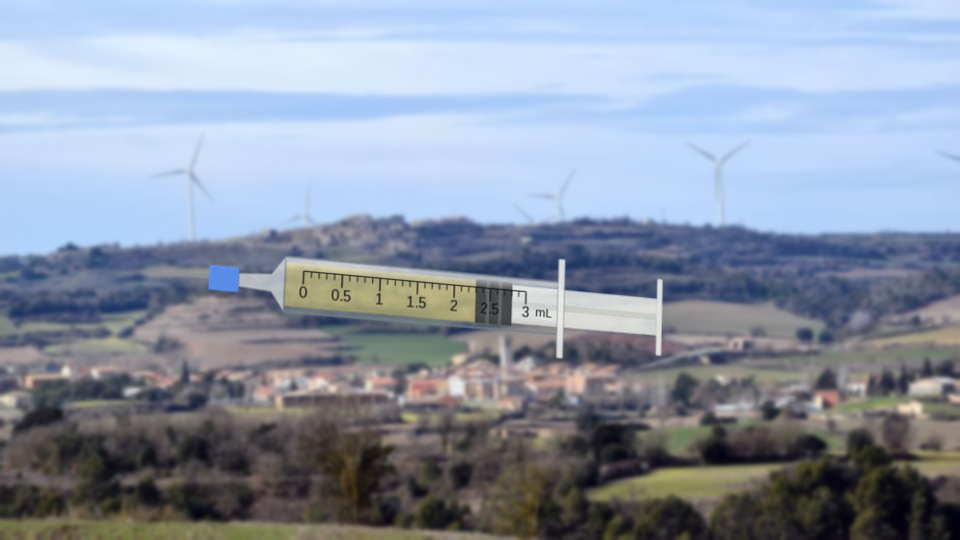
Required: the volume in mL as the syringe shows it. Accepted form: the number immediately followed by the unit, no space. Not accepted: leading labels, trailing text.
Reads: 2.3mL
